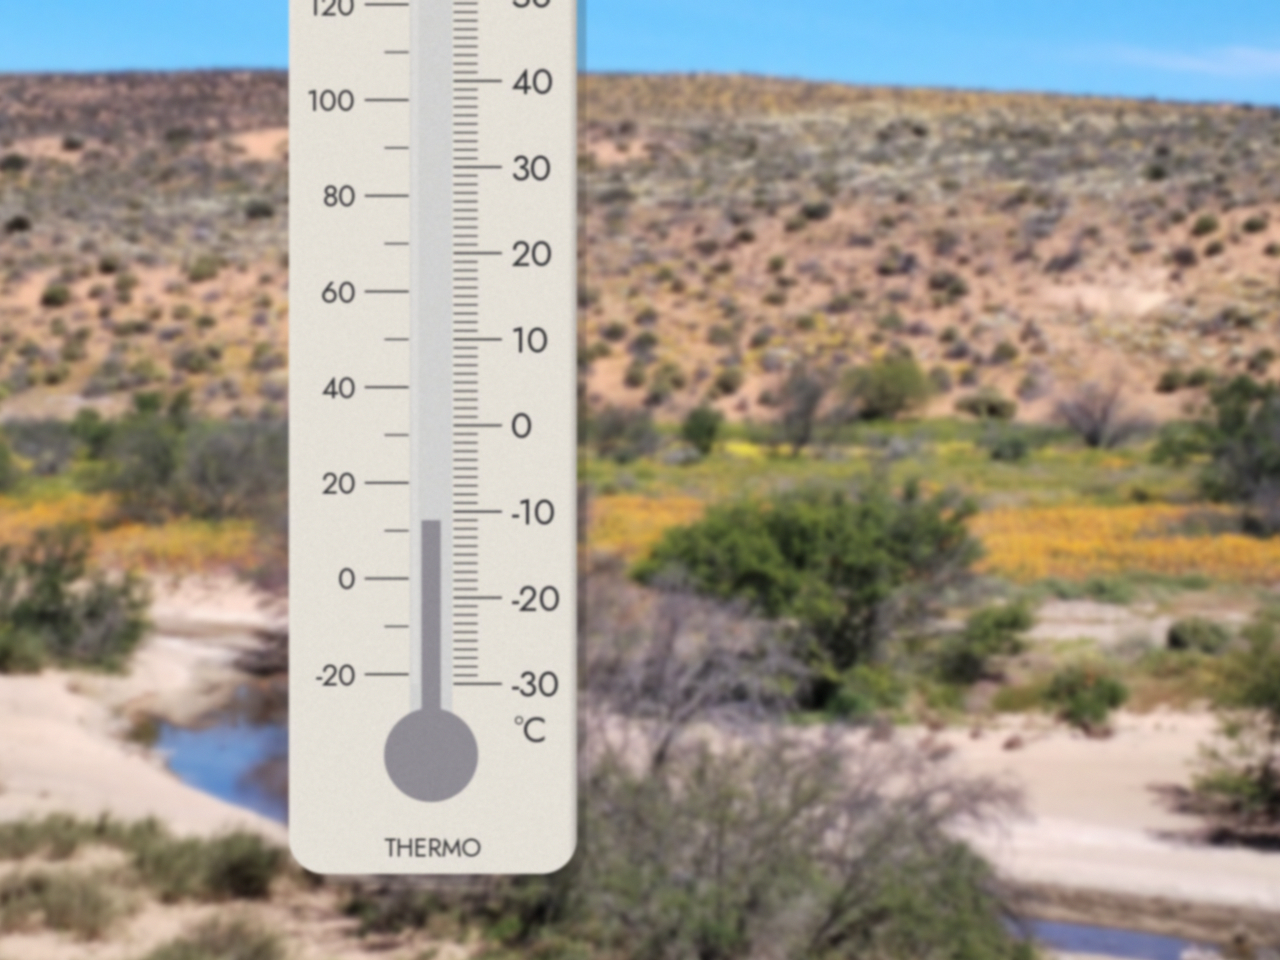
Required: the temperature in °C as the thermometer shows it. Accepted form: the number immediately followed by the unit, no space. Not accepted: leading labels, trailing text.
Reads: -11°C
